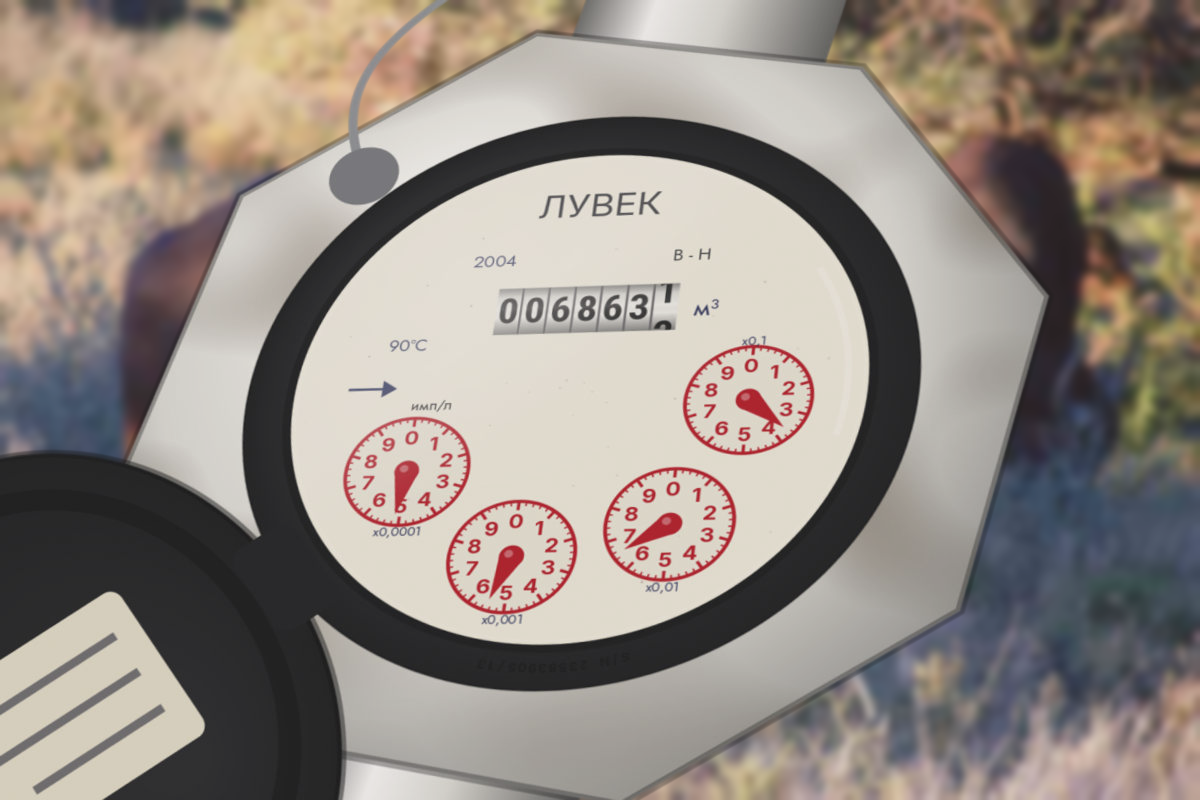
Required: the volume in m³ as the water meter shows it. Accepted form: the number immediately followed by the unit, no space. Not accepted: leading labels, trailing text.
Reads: 68631.3655m³
